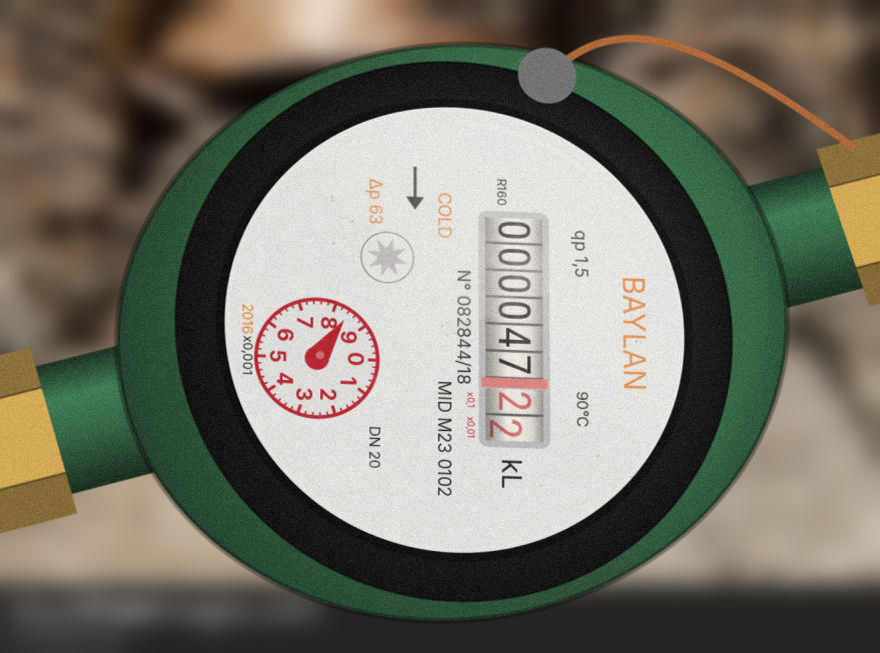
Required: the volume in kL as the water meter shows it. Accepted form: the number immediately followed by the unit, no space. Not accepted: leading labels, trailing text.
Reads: 47.218kL
